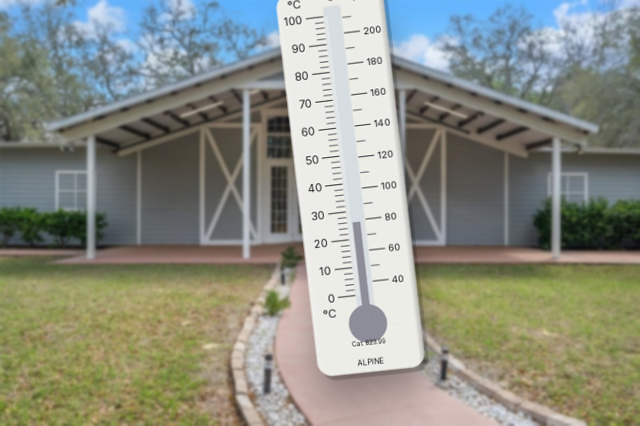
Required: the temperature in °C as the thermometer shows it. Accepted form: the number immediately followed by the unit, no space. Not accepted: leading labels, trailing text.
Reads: 26°C
